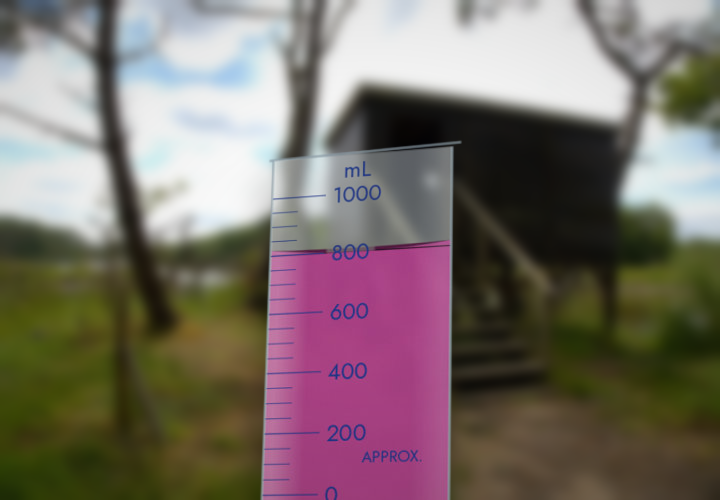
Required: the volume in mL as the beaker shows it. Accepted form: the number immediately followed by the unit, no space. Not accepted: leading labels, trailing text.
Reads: 800mL
